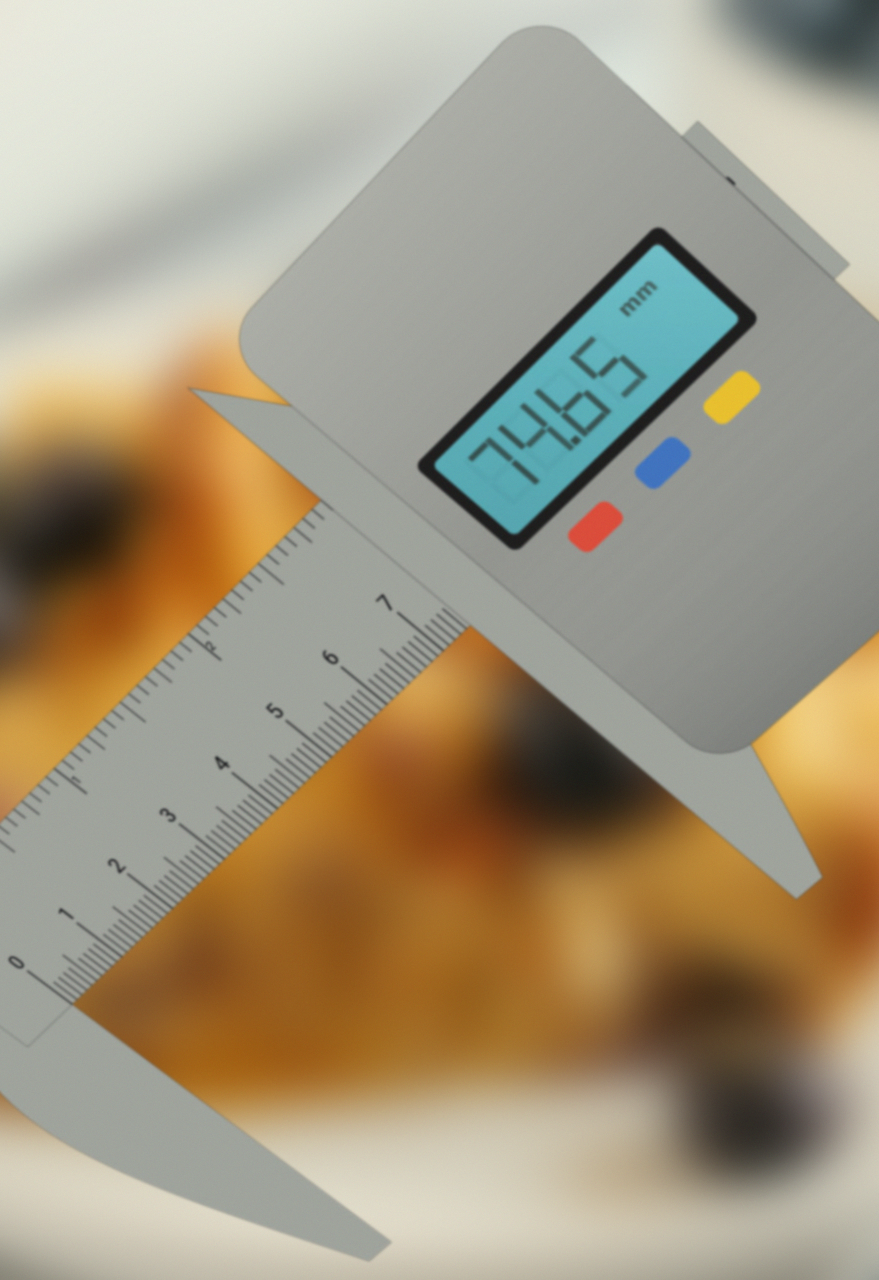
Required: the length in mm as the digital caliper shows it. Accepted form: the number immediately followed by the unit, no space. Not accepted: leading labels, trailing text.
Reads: 74.65mm
